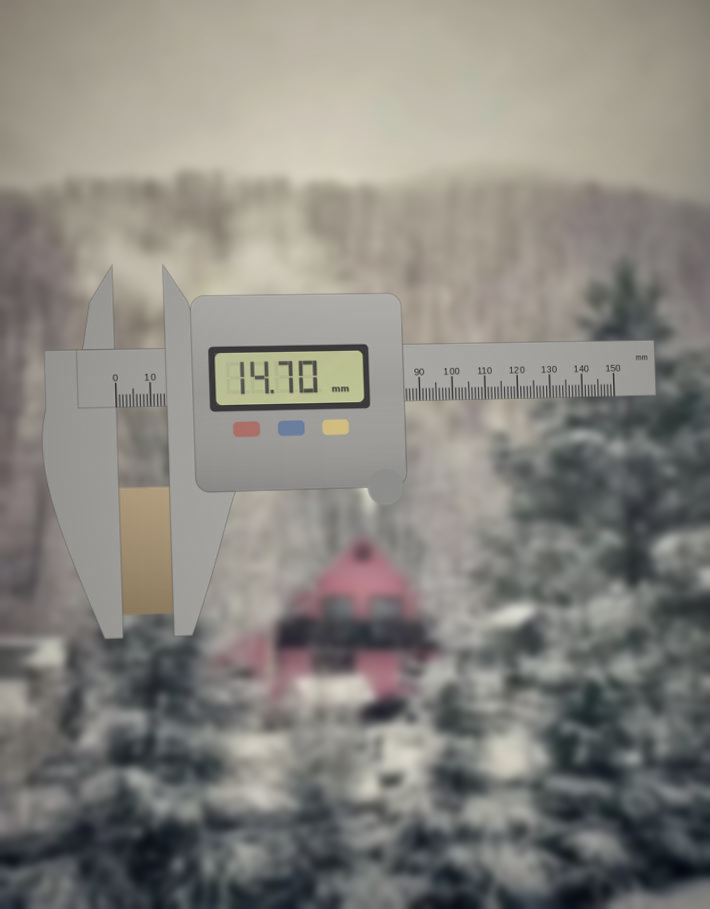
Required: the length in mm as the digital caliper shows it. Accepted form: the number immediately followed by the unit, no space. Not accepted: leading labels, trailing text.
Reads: 14.70mm
